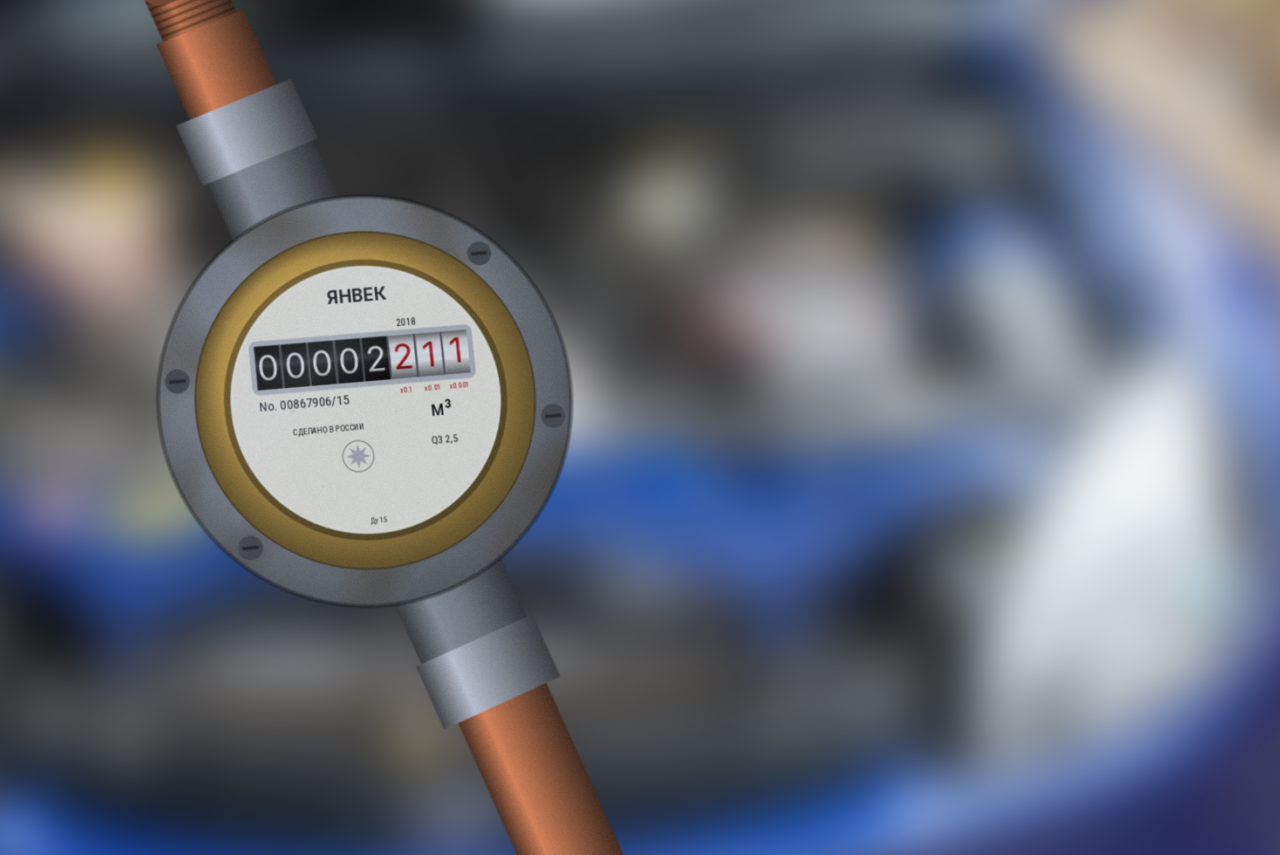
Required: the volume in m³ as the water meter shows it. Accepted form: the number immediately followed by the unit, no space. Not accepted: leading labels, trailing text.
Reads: 2.211m³
